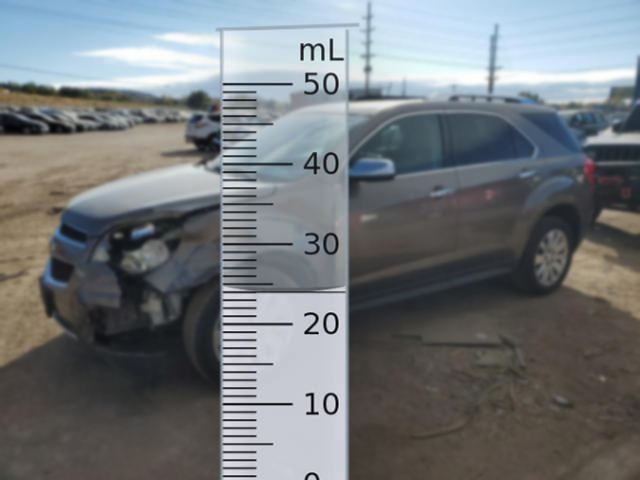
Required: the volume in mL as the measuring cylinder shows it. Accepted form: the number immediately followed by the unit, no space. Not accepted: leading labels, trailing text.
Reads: 24mL
